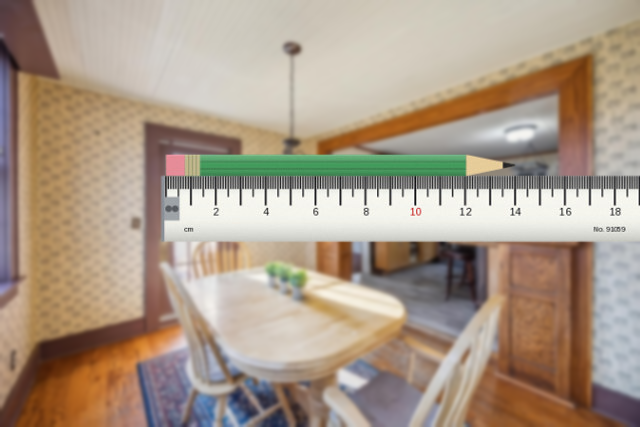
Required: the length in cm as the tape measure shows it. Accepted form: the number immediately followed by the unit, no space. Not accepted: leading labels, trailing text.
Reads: 14cm
